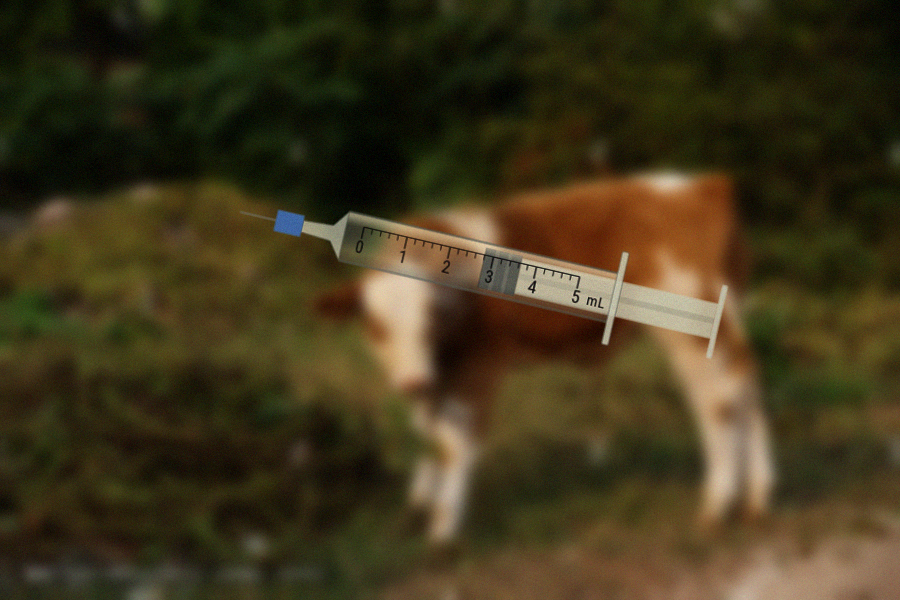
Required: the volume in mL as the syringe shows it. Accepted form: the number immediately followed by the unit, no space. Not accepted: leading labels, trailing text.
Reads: 2.8mL
